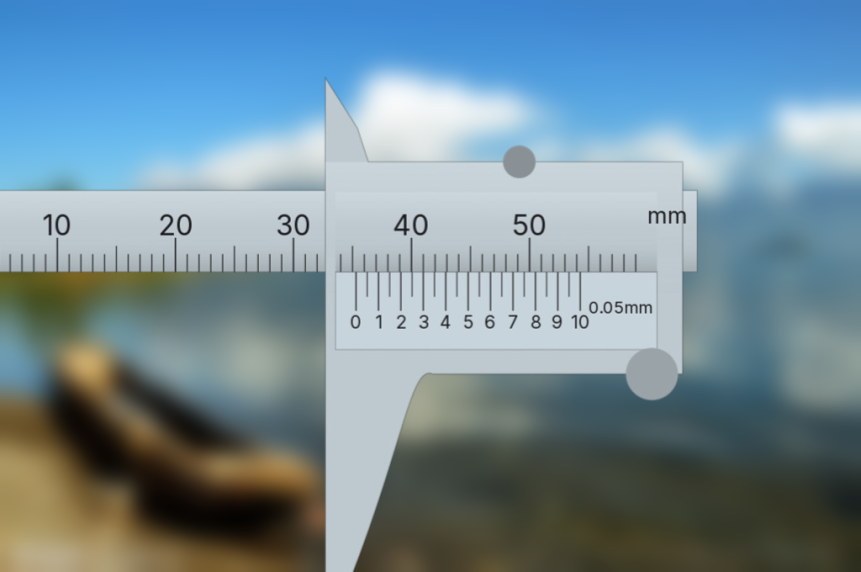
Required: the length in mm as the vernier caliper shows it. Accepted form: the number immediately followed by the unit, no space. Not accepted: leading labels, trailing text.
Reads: 35.3mm
